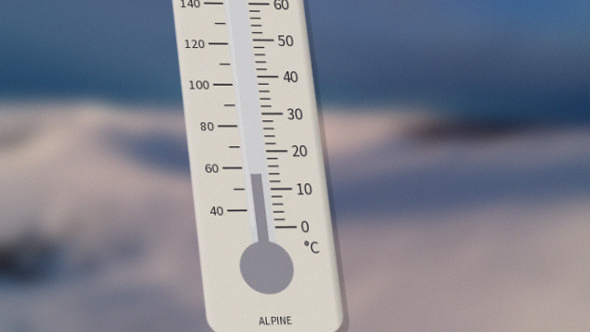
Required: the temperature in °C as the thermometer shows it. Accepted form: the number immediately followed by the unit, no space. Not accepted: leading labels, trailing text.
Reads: 14°C
